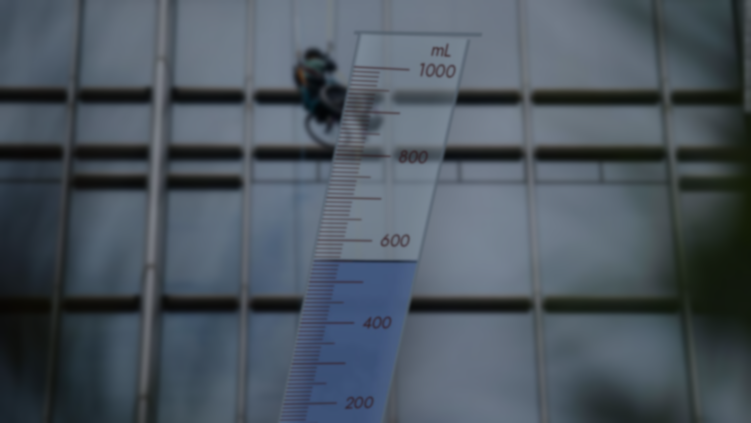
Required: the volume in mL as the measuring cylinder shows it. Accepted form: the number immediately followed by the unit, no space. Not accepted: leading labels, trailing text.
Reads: 550mL
